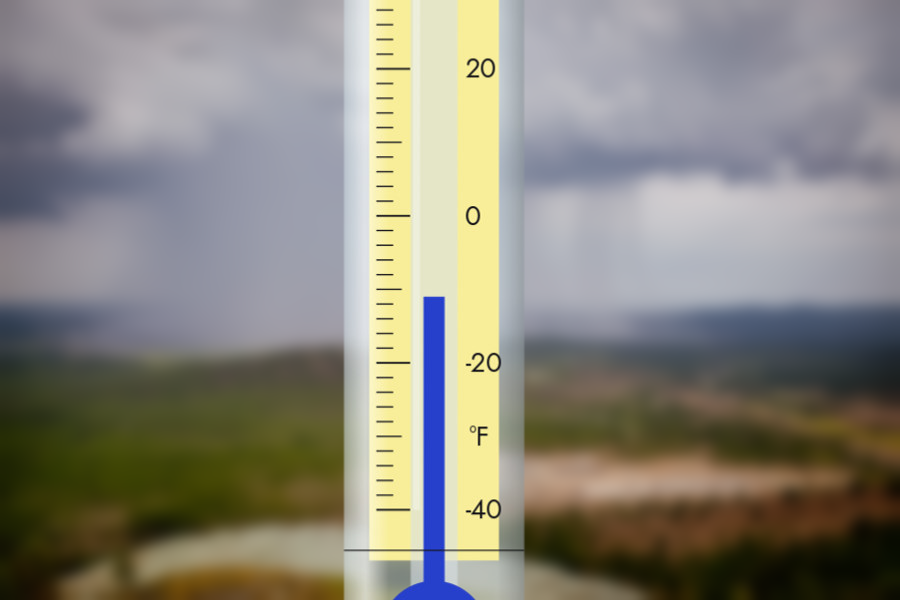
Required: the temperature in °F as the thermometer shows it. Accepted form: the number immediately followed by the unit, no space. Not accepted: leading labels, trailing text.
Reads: -11°F
